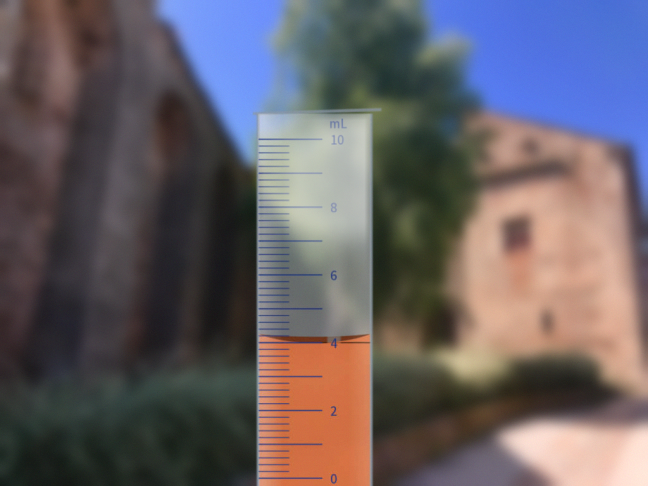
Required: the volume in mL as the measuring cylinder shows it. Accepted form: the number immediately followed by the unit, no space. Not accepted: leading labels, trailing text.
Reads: 4mL
